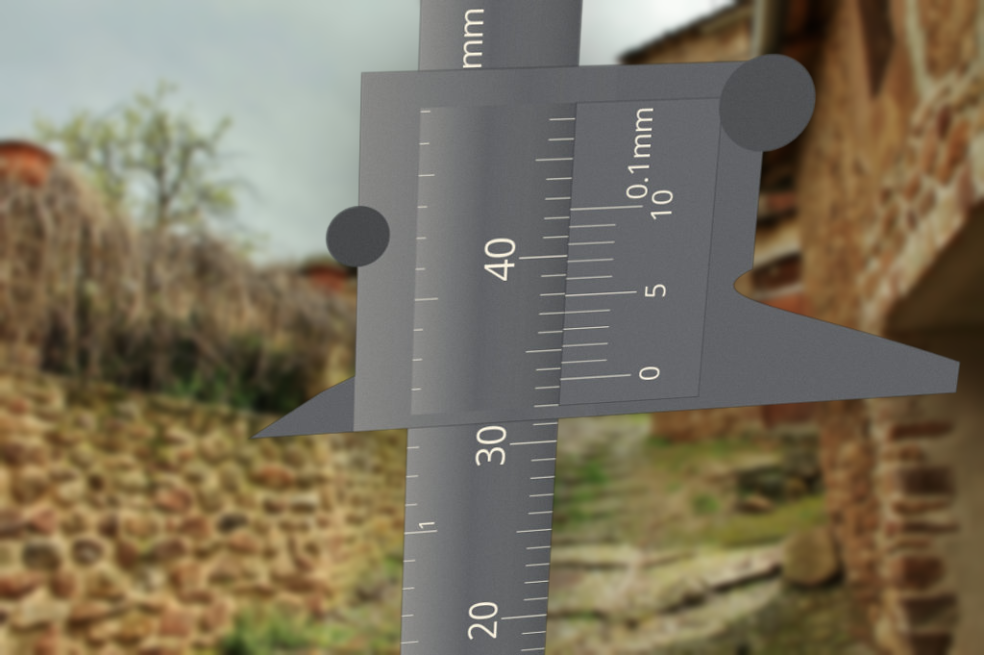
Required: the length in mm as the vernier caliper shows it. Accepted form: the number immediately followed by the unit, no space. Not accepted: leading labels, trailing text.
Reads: 33.4mm
